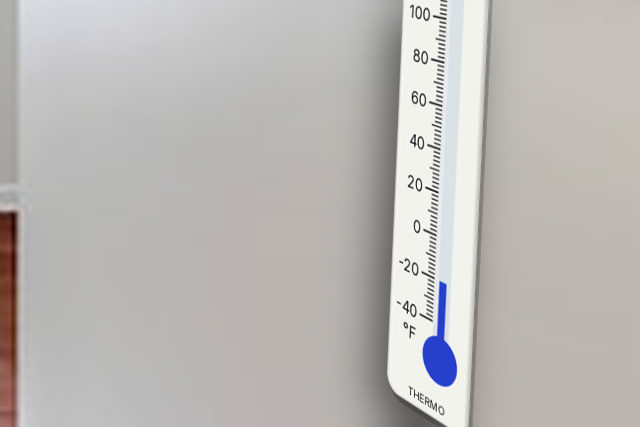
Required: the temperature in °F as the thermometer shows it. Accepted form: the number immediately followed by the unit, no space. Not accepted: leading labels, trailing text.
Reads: -20°F
